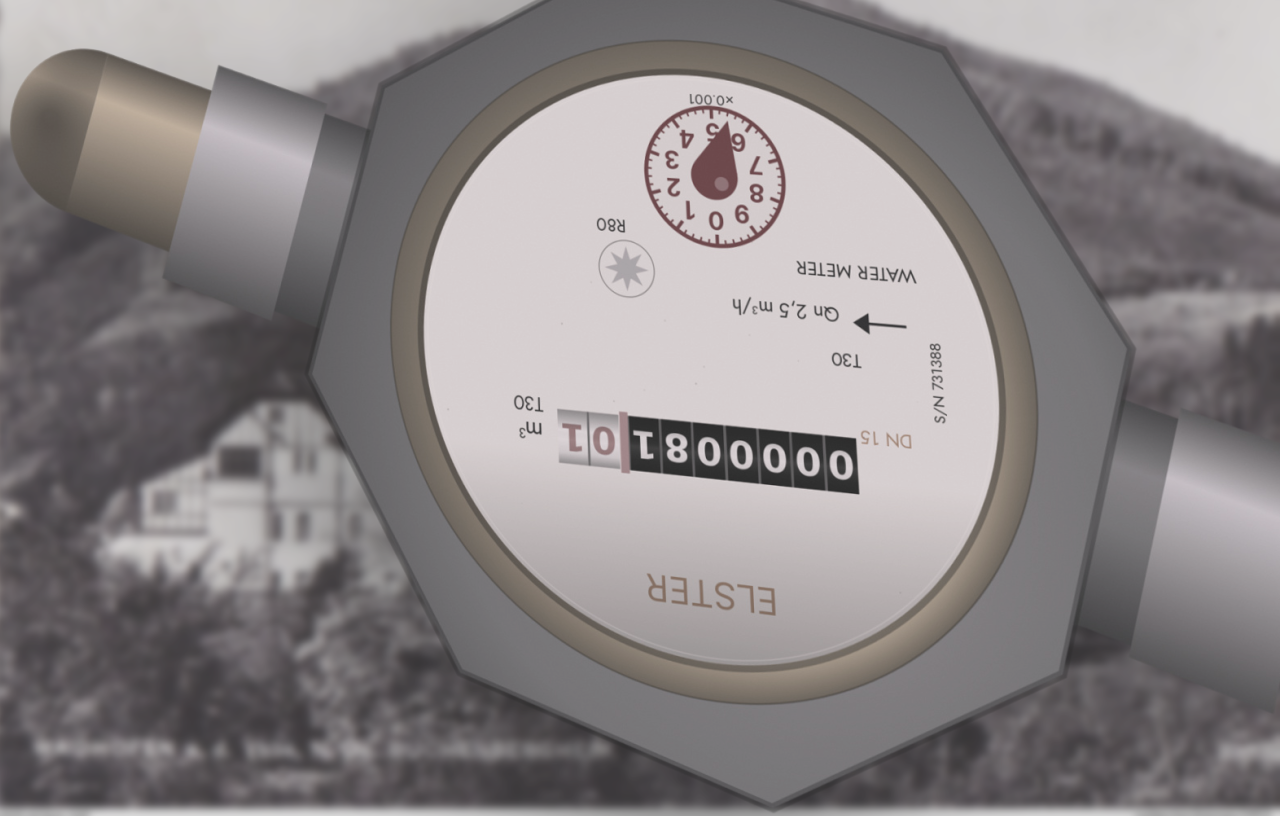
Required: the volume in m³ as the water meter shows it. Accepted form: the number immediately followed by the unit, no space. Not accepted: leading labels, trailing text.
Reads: 81.015m³
